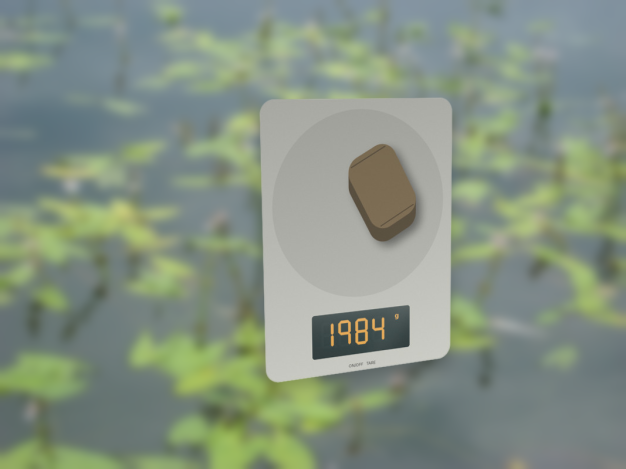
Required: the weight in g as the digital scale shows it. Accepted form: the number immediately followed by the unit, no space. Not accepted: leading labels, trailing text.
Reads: 1984g
